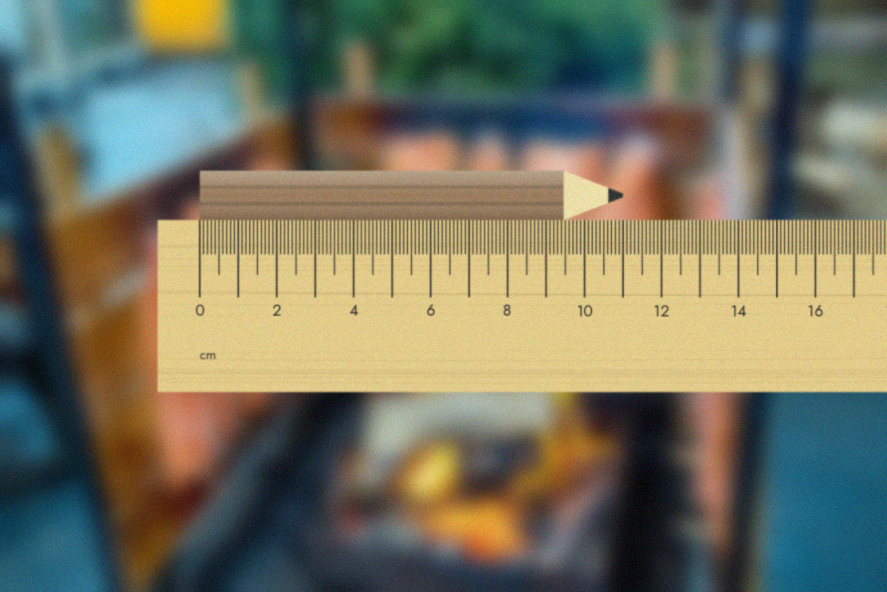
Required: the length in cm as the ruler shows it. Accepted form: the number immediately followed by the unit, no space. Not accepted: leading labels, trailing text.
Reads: 11cm
